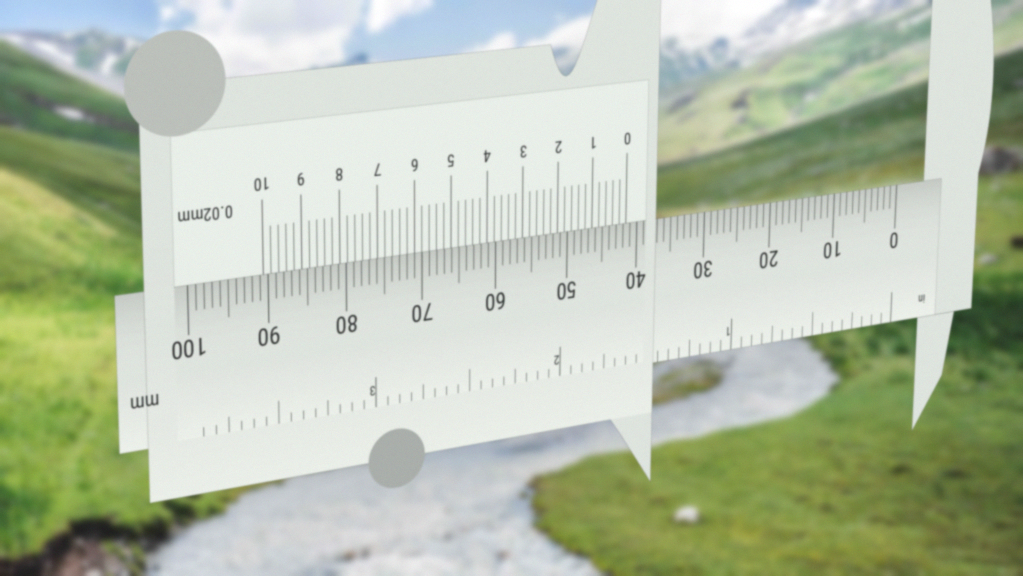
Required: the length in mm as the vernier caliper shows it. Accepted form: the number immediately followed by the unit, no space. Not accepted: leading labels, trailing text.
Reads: 41.6mm
